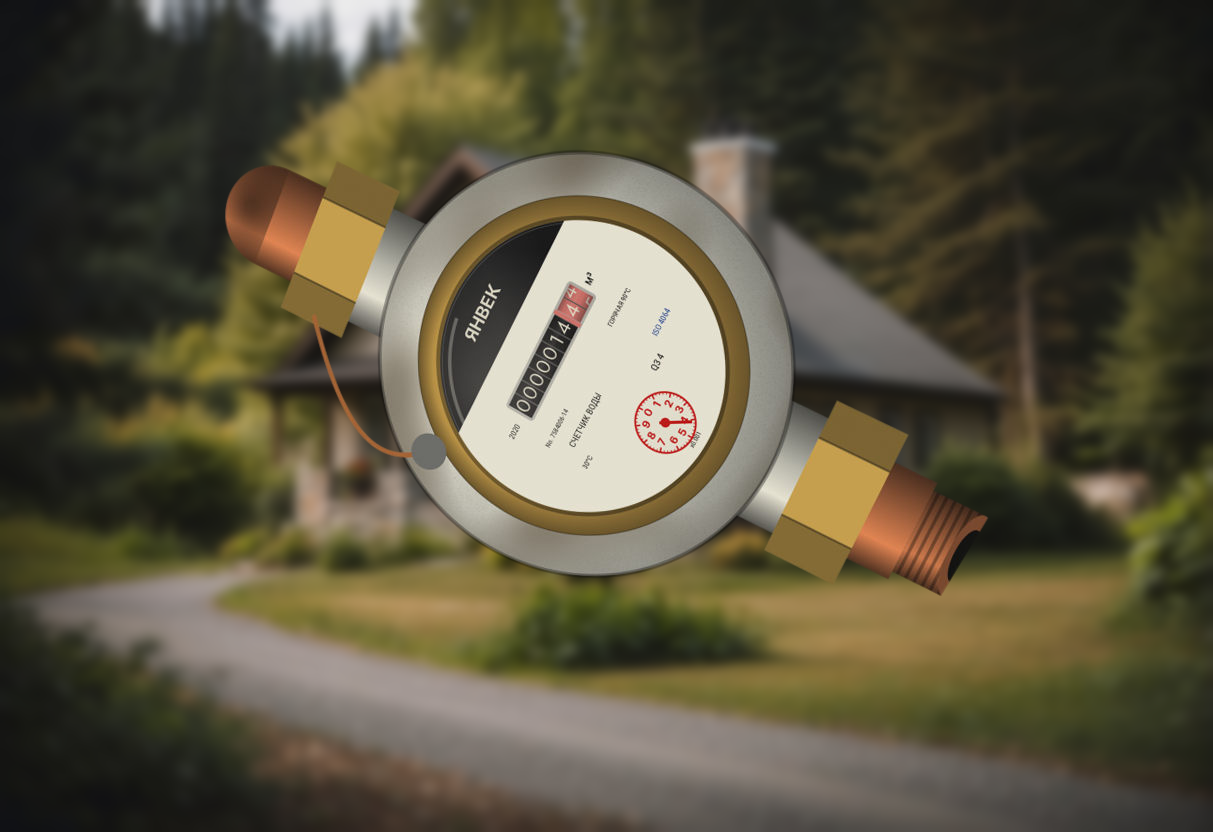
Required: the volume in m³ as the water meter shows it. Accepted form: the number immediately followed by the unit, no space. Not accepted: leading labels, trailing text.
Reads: 14.444m³
